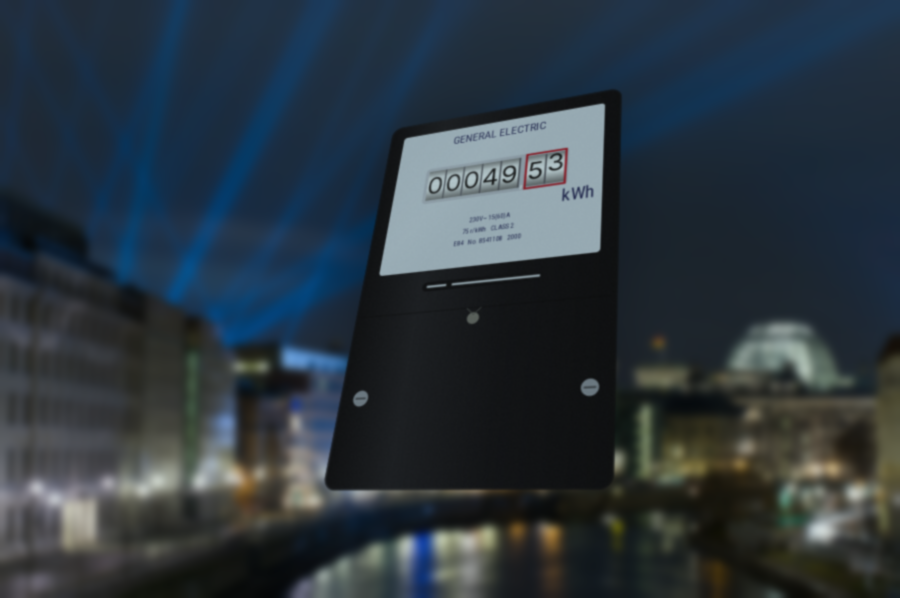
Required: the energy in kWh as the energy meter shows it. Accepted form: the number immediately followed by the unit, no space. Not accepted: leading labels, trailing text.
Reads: 49.53kWh
